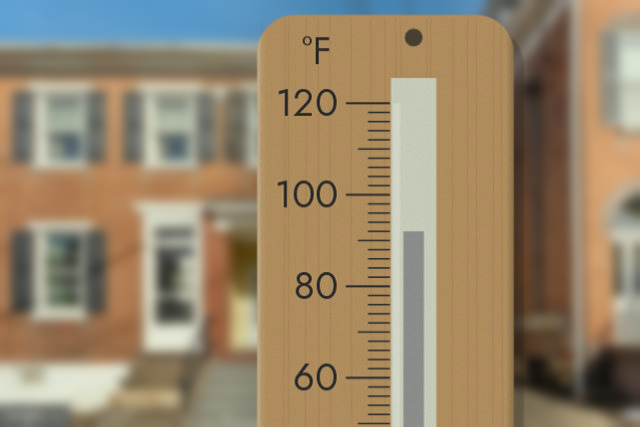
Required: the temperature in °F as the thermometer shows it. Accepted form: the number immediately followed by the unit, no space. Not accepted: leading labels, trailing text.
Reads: 92°F
